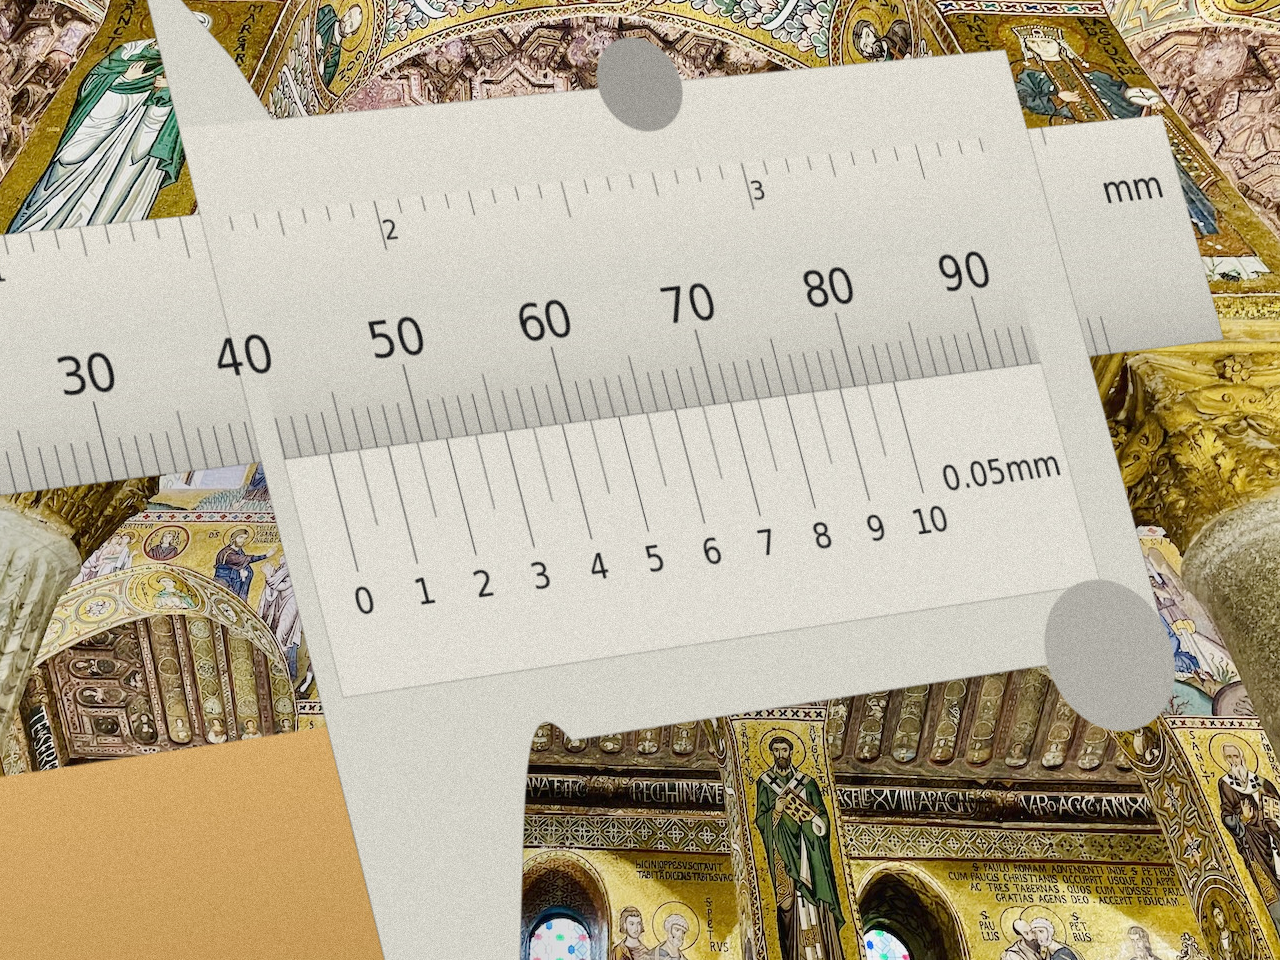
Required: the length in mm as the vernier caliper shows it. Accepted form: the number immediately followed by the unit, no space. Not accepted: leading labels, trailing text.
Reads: 43.8mm
